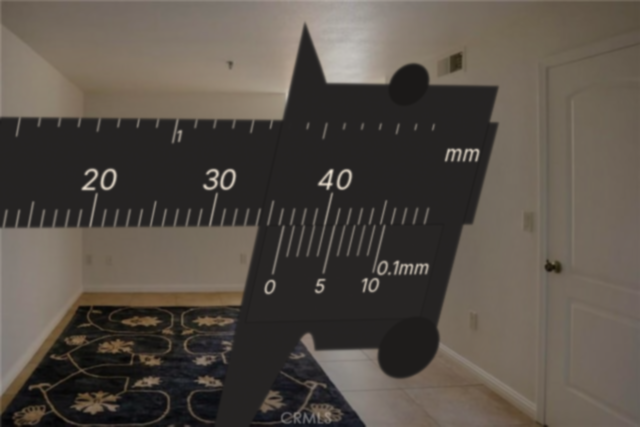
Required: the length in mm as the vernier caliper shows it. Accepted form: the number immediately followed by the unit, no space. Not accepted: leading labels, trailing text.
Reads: 36.4mm
